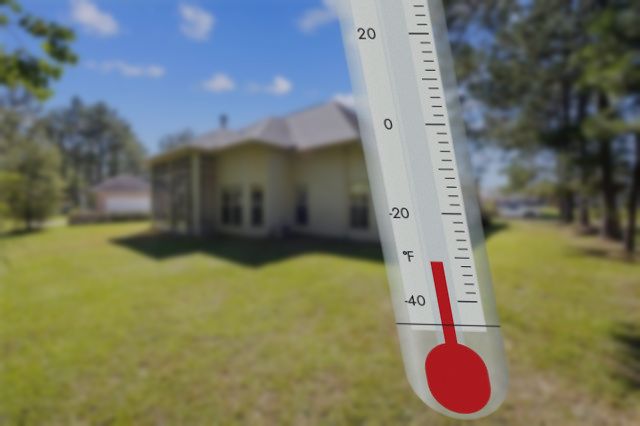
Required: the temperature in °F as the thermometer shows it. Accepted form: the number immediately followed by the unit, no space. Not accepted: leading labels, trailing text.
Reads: -31°F
